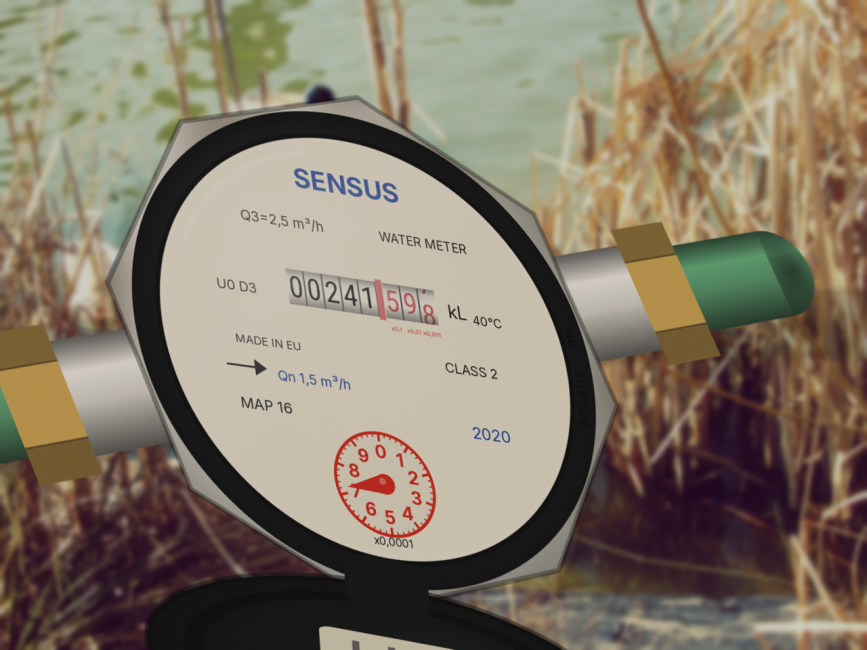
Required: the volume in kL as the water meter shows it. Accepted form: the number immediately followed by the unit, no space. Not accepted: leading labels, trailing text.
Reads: 241.5977kL
